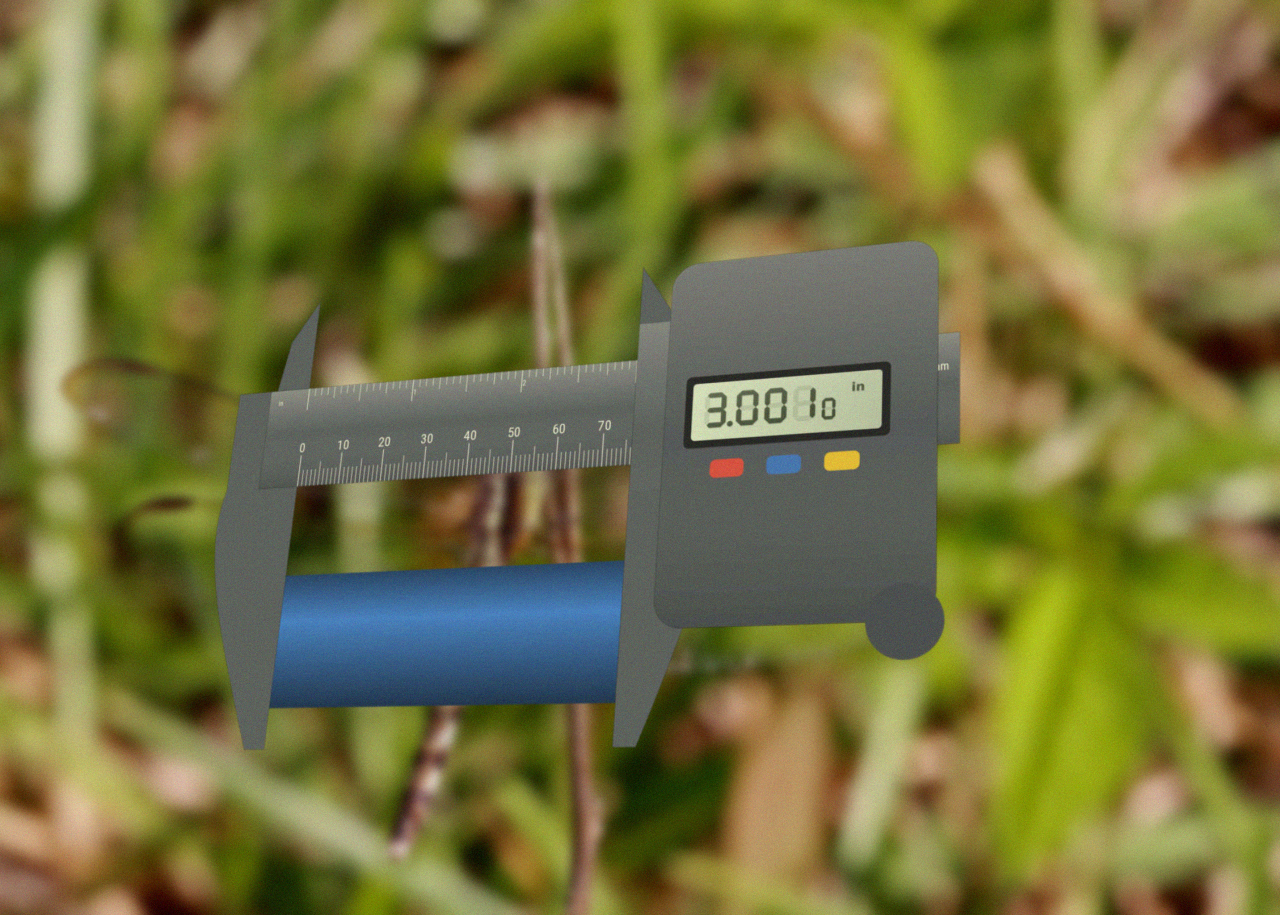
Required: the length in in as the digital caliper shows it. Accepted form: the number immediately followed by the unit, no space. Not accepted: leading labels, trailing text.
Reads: 3.0010in
